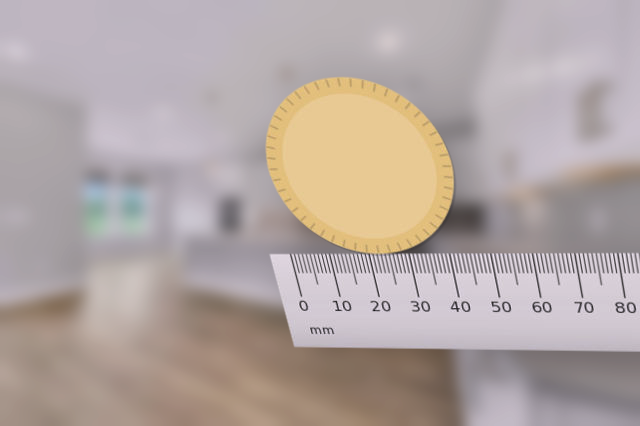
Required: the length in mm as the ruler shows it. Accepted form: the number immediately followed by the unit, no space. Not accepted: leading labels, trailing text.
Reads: 45mm
